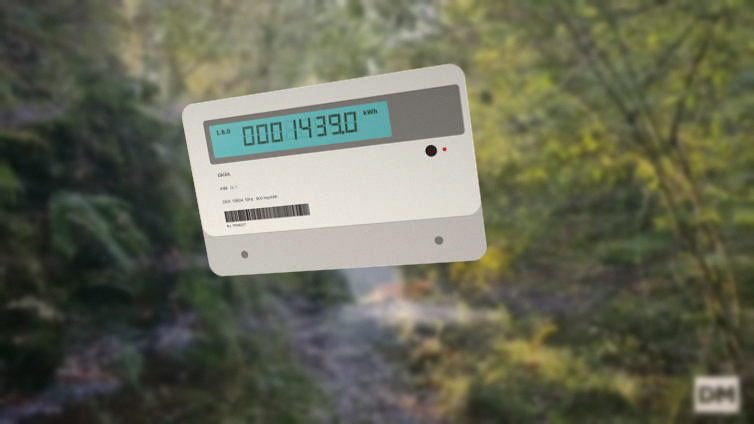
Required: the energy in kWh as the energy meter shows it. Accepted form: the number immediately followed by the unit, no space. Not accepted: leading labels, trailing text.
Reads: 1439.0kWh
